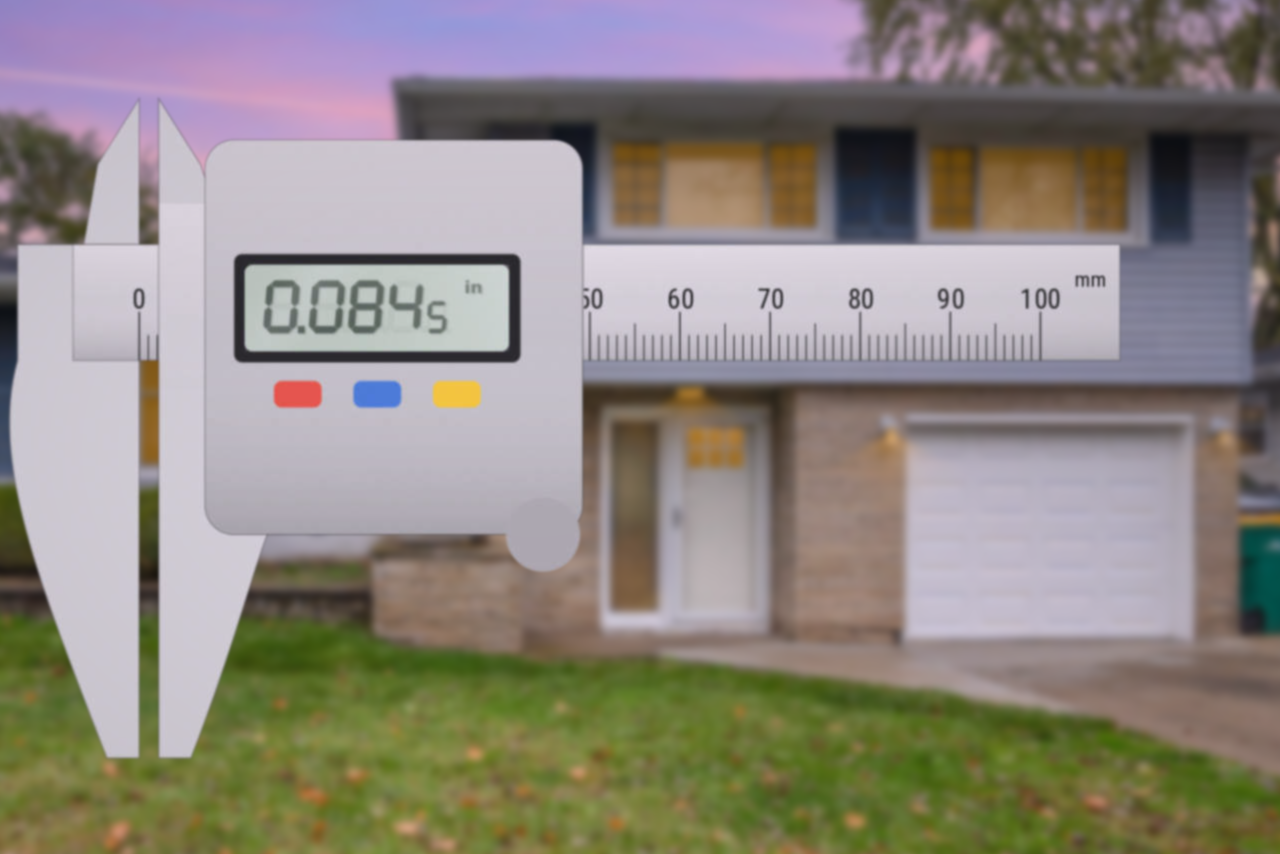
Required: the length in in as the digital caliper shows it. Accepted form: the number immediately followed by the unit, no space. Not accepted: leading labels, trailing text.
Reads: 0.0845in
